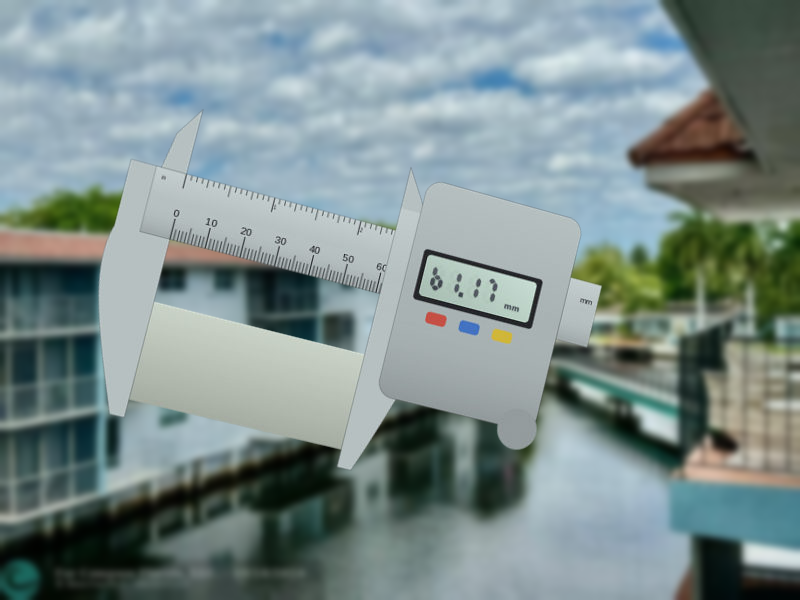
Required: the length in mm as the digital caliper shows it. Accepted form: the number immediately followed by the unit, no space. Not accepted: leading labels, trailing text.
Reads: 61.17mm
